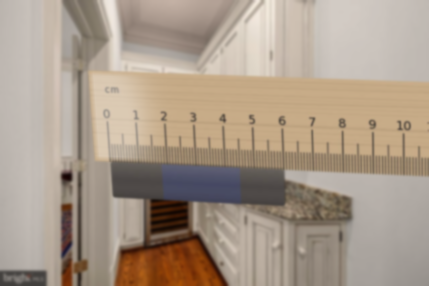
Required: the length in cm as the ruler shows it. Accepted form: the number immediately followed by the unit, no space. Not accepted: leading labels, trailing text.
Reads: 6cm
